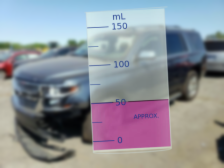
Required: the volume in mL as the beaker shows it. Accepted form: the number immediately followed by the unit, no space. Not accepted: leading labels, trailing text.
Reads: 50mL
